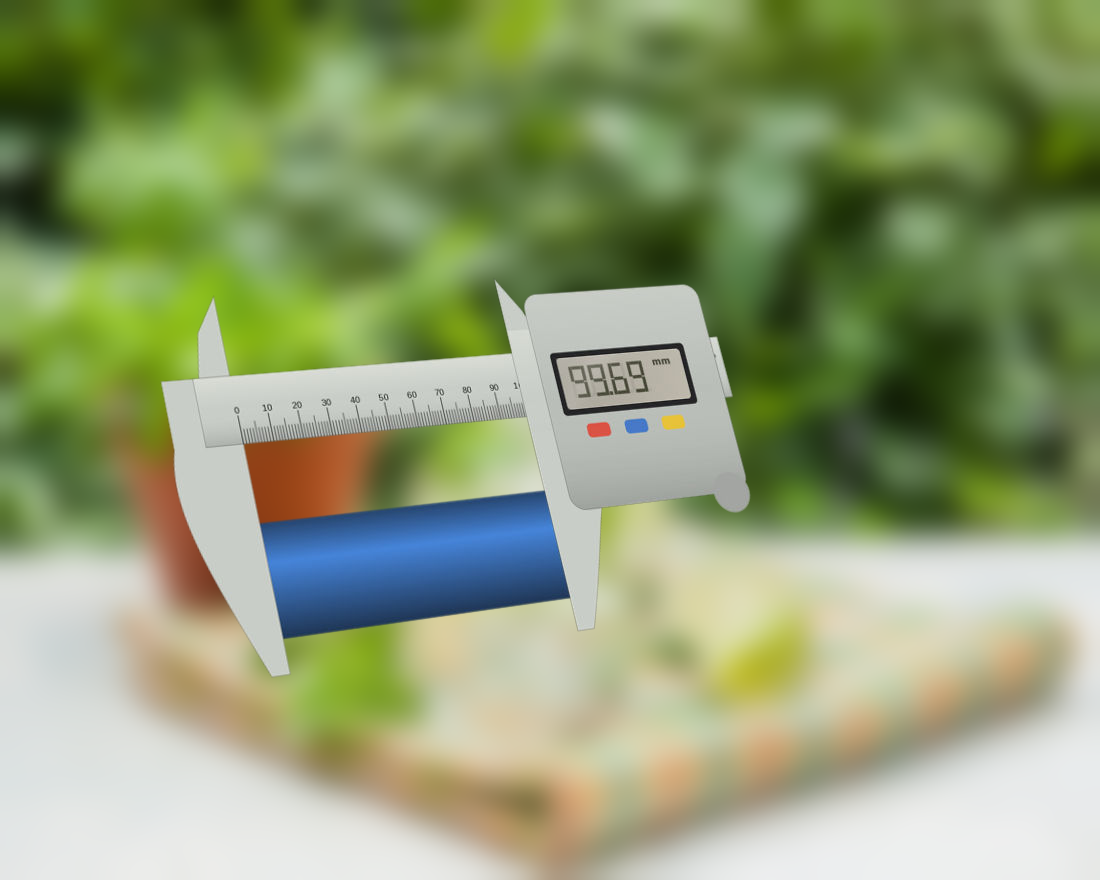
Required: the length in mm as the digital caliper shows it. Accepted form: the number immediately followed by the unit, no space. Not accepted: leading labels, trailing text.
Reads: 99.69mm
